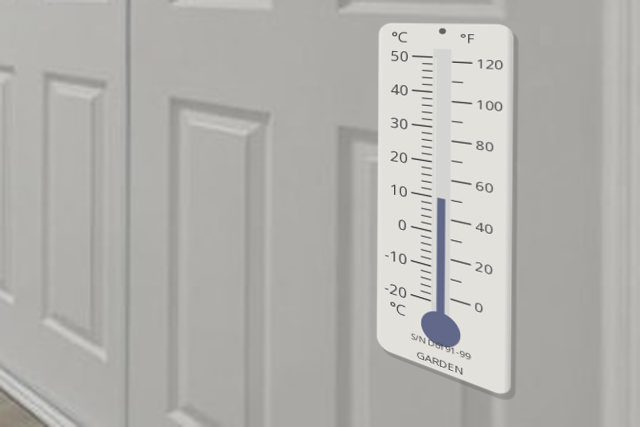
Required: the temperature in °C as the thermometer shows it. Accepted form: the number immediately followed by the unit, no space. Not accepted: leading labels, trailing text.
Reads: 10°C
